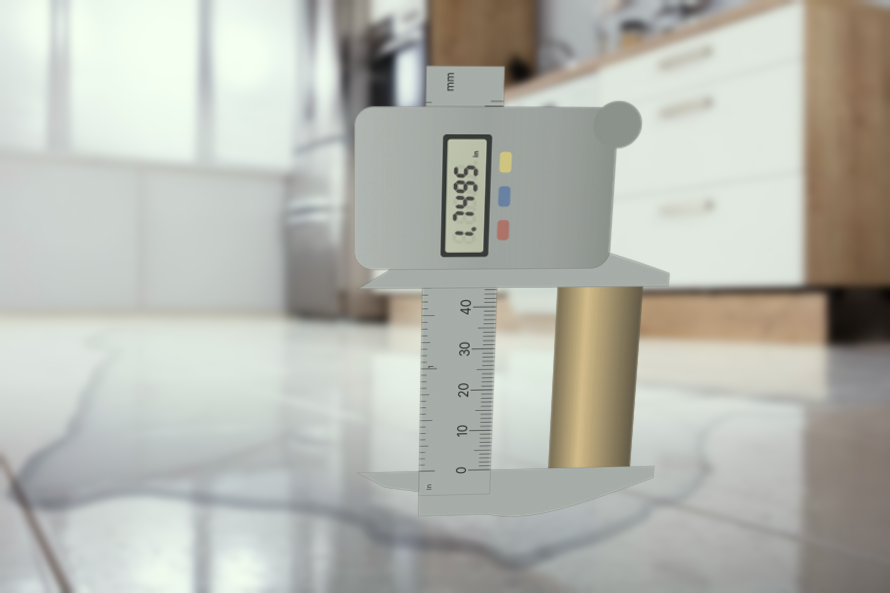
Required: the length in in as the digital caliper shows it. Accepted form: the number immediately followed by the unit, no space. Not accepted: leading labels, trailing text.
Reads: 1.7495in
